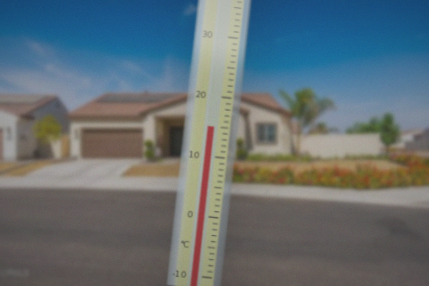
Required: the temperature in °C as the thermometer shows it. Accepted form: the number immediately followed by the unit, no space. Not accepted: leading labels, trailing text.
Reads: 15°C
